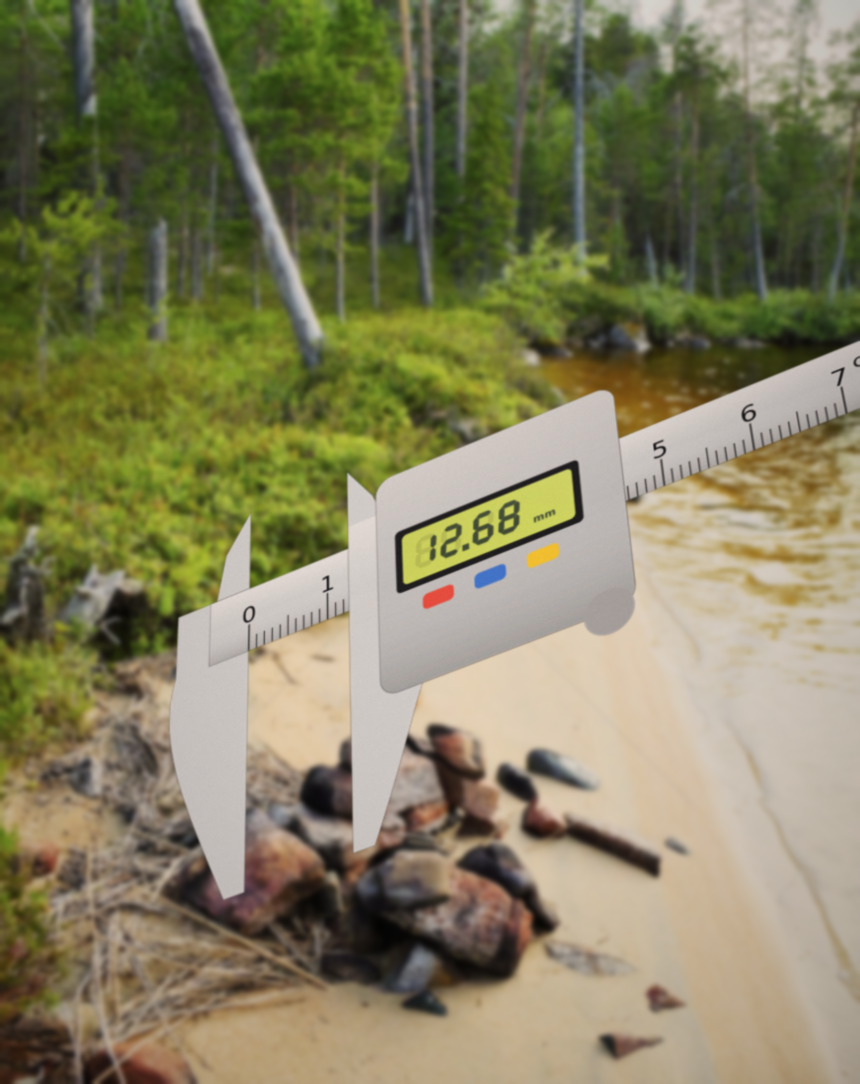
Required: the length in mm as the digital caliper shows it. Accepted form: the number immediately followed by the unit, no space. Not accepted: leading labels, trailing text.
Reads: 12.68mm
